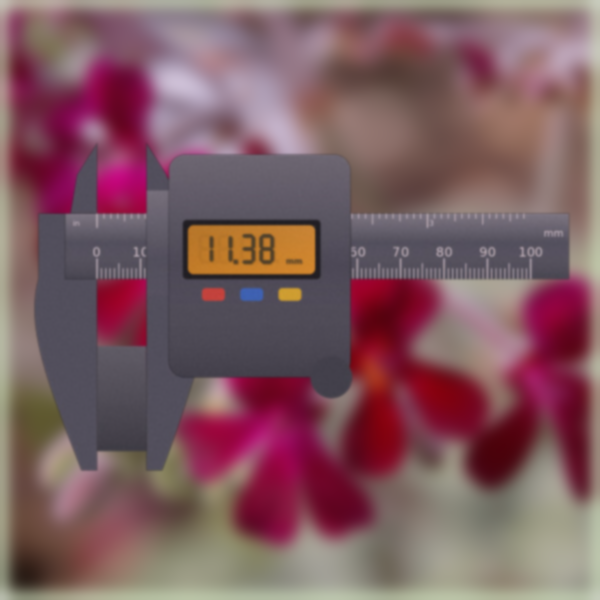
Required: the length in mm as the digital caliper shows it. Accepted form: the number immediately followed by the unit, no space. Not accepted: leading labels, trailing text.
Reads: 11.38mm
